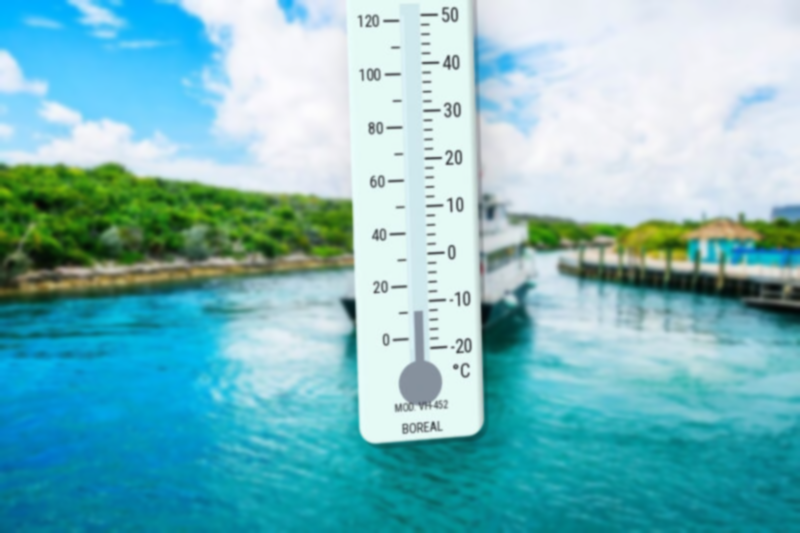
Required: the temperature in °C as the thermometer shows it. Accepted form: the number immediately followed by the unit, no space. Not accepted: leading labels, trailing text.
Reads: -12°C
